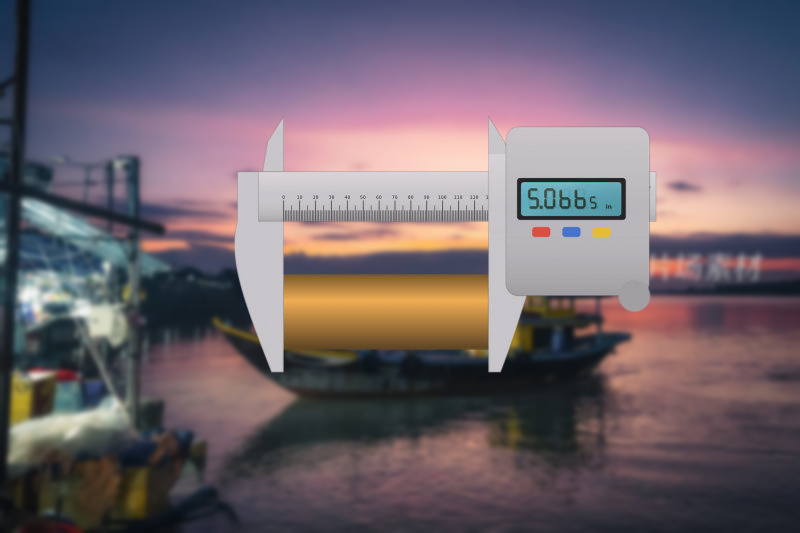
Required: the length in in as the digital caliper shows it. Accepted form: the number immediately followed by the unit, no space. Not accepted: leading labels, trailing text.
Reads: 5.0665in
